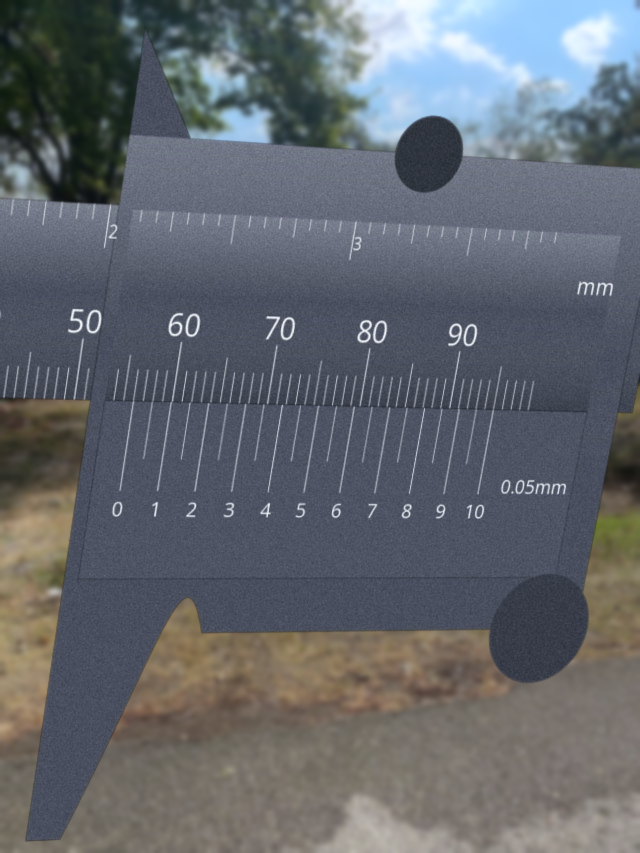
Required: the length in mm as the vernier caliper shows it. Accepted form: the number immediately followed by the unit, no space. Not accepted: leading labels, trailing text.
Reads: 56.0mm
